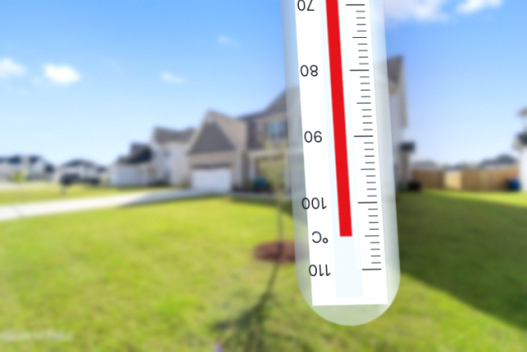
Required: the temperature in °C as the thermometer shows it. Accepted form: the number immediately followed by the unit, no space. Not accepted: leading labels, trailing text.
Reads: 105°C
